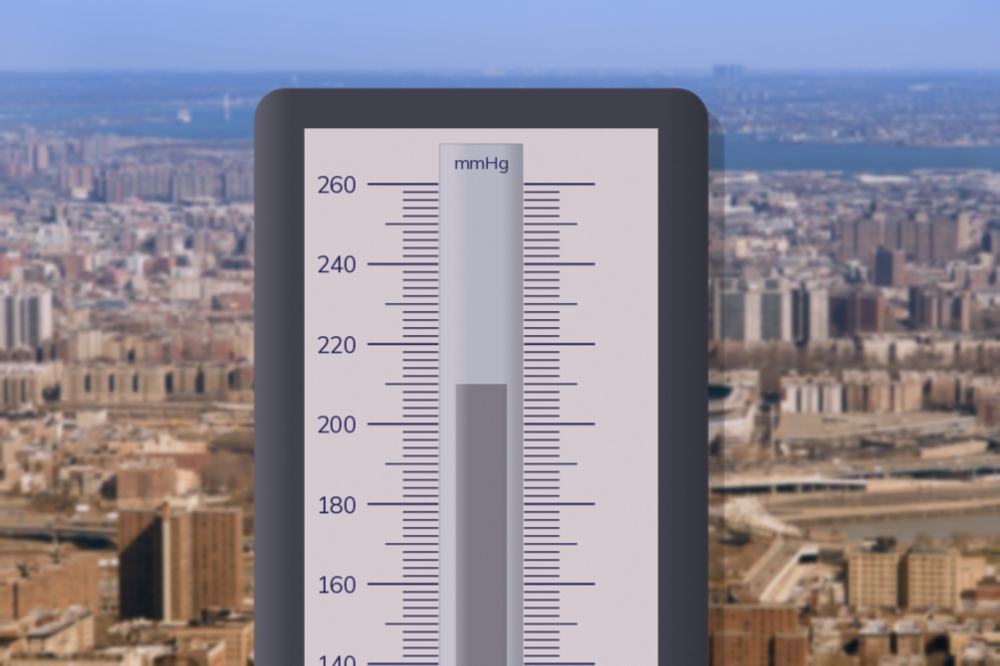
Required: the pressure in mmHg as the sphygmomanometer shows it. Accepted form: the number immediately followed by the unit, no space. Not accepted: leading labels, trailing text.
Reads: 210mmHg
